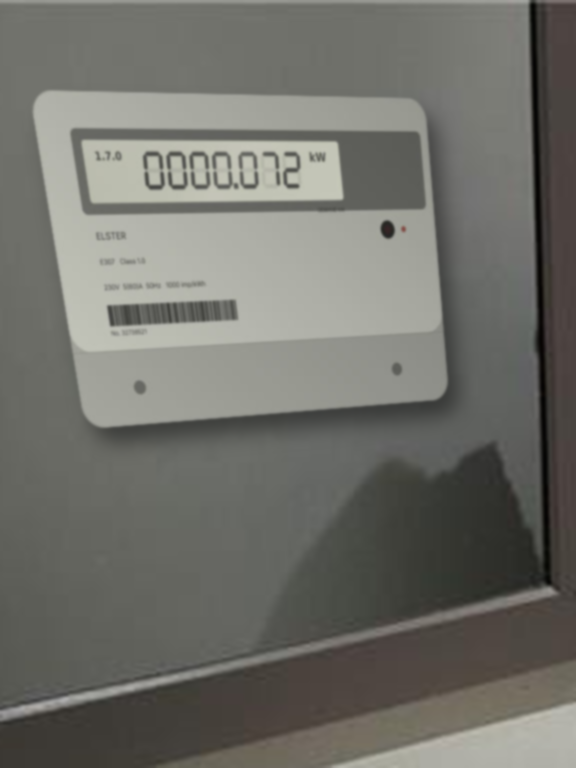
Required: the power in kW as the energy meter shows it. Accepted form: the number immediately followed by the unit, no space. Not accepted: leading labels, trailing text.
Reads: 0.072kW
